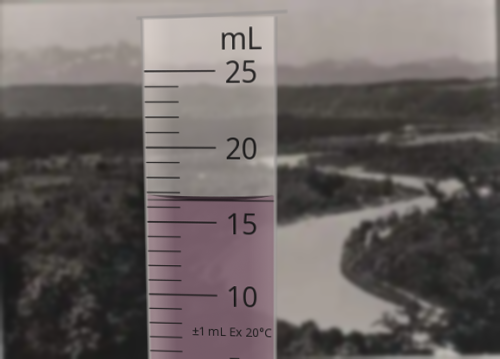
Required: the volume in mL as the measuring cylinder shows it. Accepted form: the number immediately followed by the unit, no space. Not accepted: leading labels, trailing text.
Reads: 16.5mL
